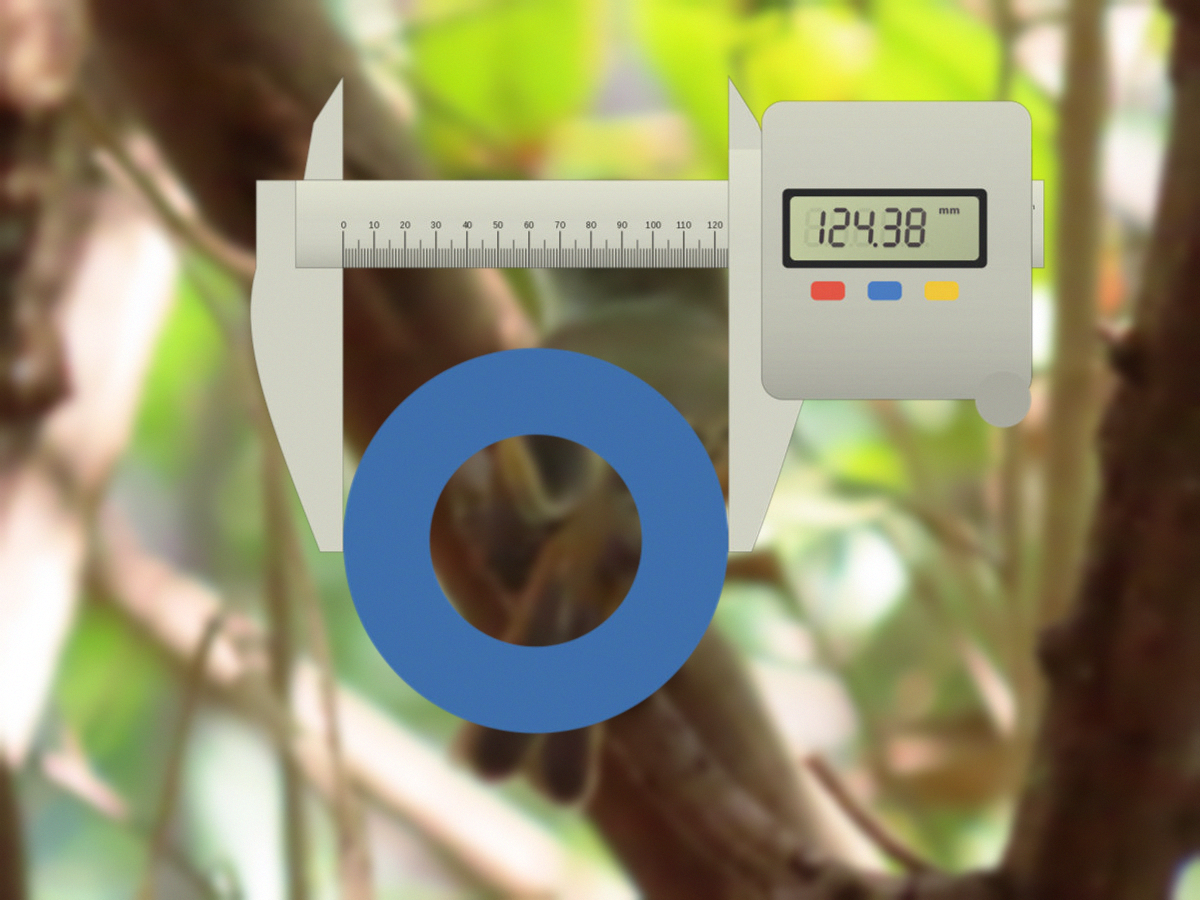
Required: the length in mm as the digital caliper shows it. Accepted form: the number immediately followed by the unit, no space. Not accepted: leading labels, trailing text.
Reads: 124.38mm
